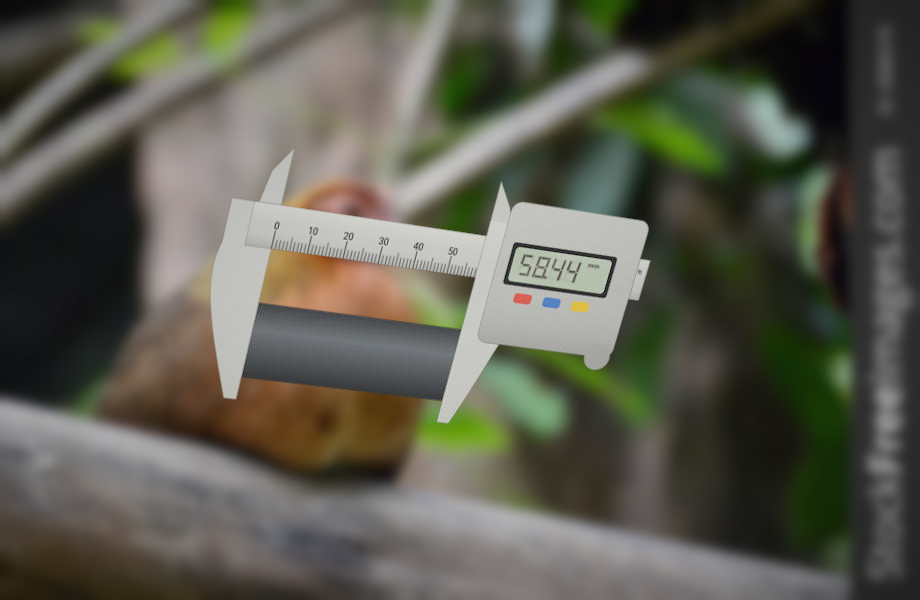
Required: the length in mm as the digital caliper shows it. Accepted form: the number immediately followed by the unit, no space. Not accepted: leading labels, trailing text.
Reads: 58.44mm
